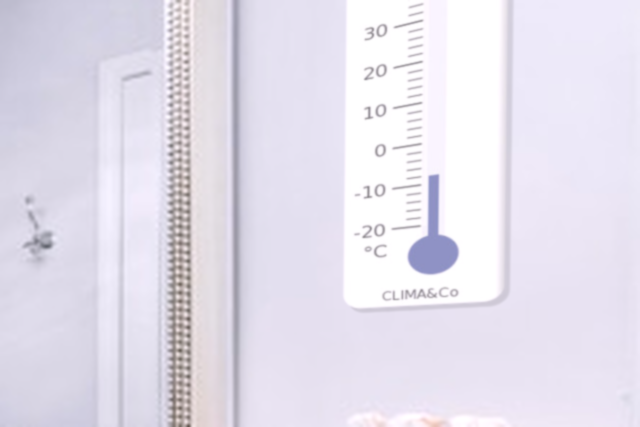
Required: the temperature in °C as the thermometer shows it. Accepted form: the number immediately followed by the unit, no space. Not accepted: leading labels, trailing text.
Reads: -8°C
